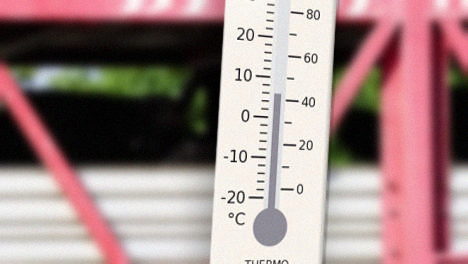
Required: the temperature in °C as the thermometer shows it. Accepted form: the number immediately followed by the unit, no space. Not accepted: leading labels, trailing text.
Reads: 6°C
